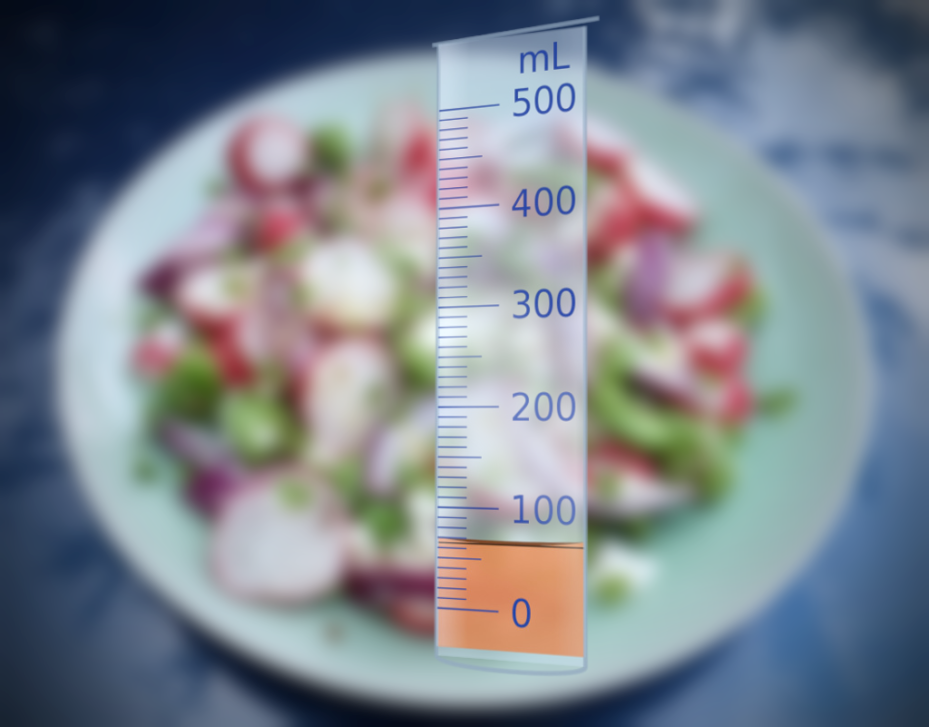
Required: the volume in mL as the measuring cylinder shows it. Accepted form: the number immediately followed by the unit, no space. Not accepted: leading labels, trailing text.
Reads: 65mL
